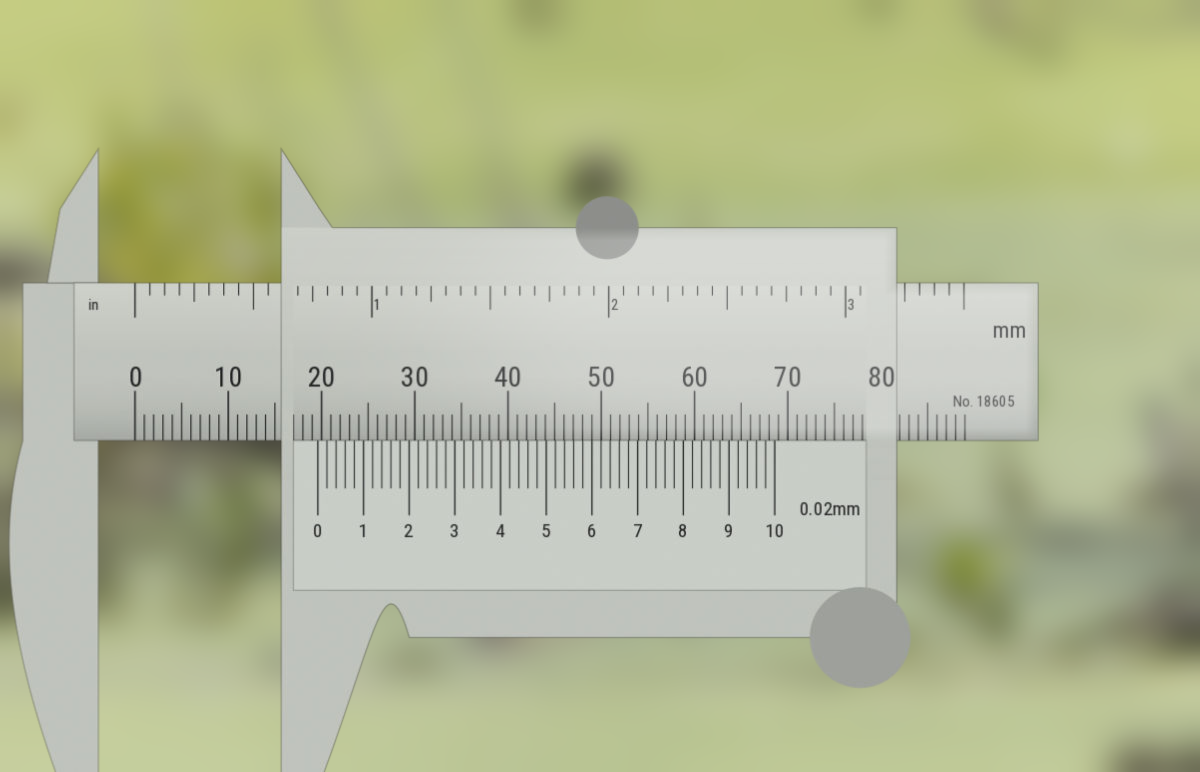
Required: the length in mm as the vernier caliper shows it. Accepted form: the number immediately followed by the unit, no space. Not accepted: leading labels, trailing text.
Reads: 19.6mm
